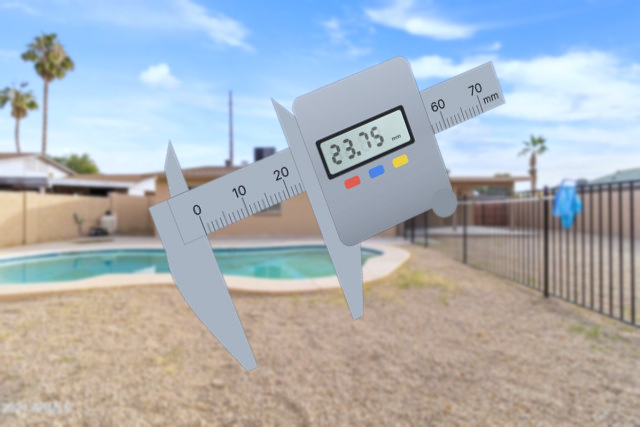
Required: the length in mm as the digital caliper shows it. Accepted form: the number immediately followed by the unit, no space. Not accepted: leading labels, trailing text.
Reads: 23.75mm
